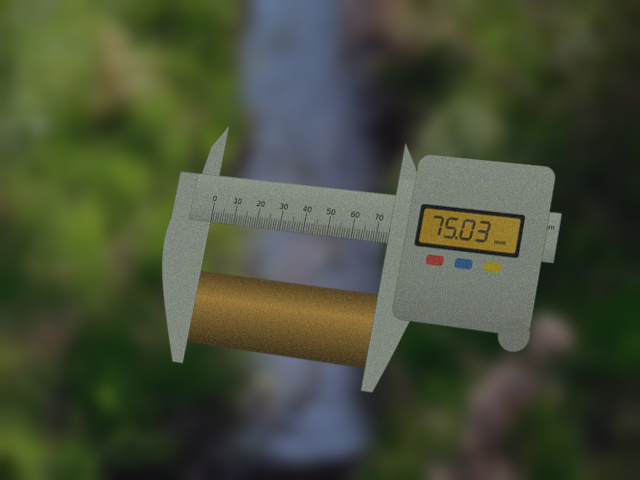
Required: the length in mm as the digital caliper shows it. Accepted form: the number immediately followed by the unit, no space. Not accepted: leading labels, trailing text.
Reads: 75.03mm
